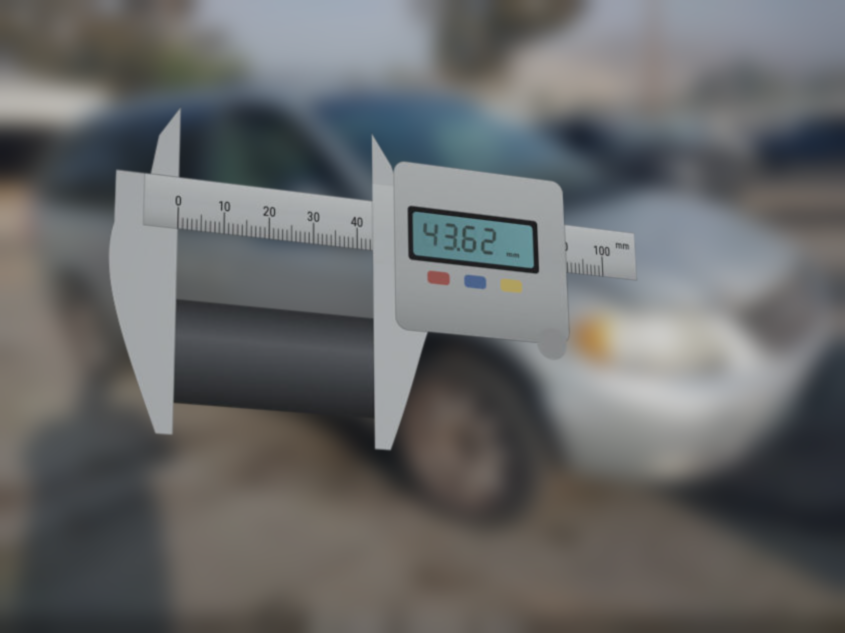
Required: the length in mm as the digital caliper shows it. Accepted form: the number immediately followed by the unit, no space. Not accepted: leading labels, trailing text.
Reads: 43.62mm
